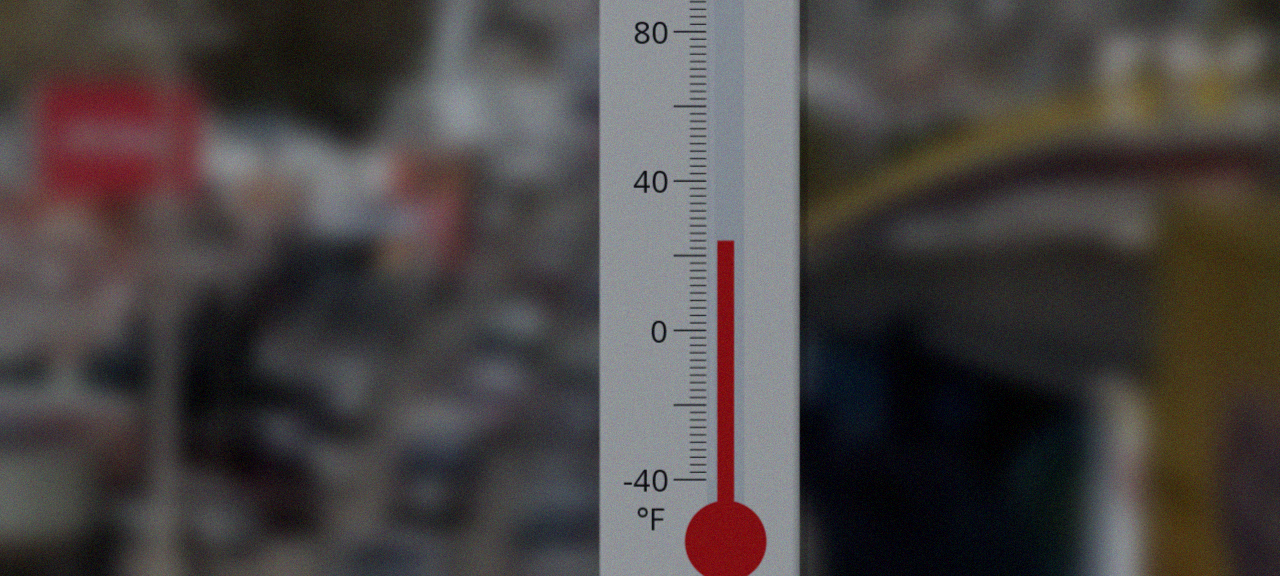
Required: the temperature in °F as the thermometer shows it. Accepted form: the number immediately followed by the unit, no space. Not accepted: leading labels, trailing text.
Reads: 24°F
